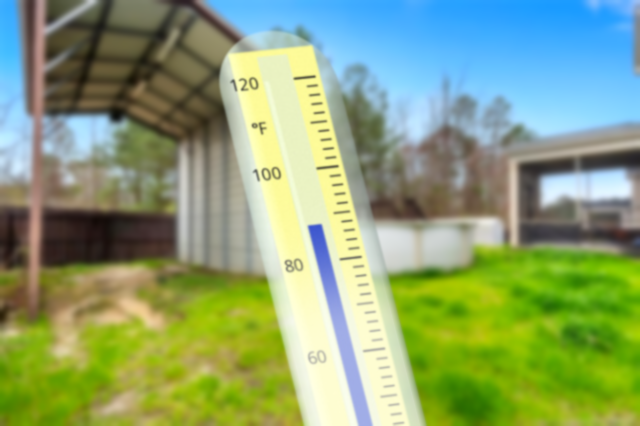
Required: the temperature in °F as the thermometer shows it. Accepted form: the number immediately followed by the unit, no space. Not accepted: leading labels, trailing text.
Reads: 88°F
